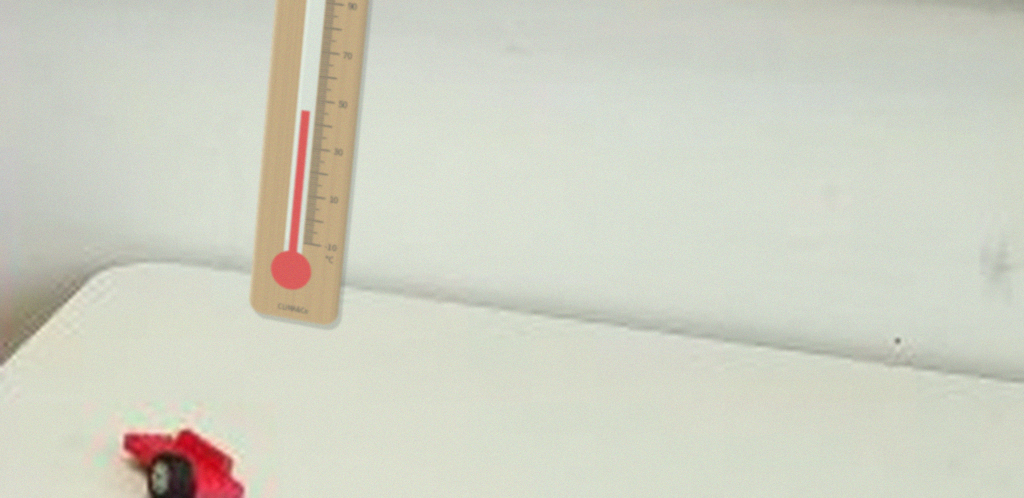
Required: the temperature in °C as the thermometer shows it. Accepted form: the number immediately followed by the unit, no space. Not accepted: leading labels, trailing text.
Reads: 45°C
